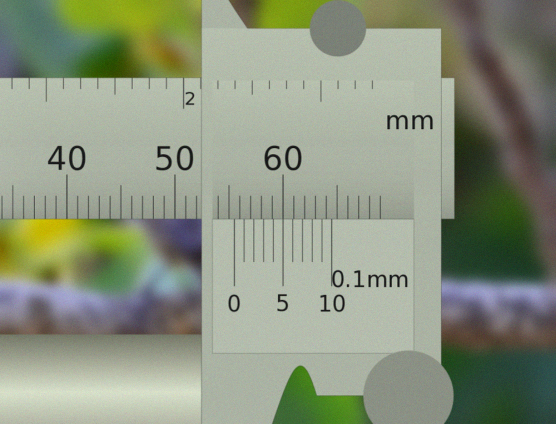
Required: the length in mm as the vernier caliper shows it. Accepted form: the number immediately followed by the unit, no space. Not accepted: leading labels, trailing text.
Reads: 55.5mm
